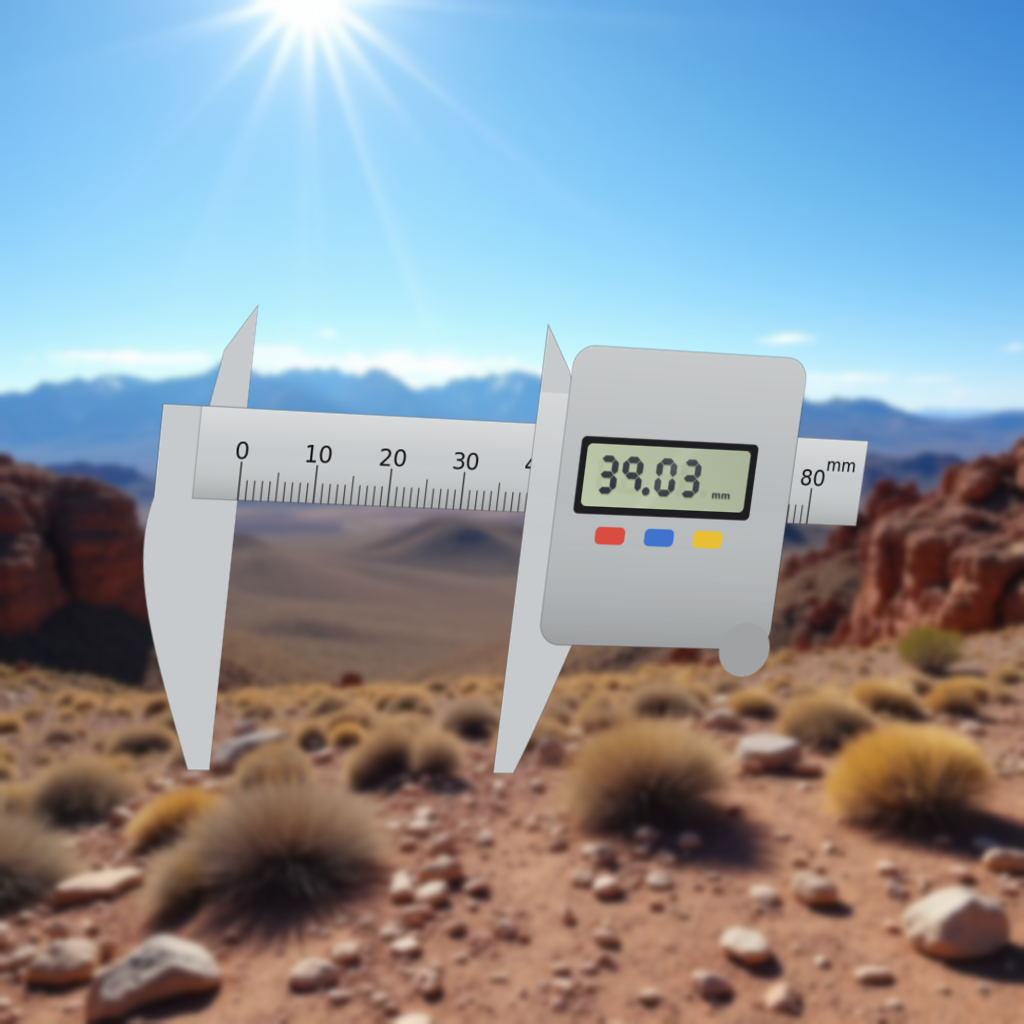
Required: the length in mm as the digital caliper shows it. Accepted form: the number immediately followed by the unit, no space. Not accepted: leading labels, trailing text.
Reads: 39.03mm
